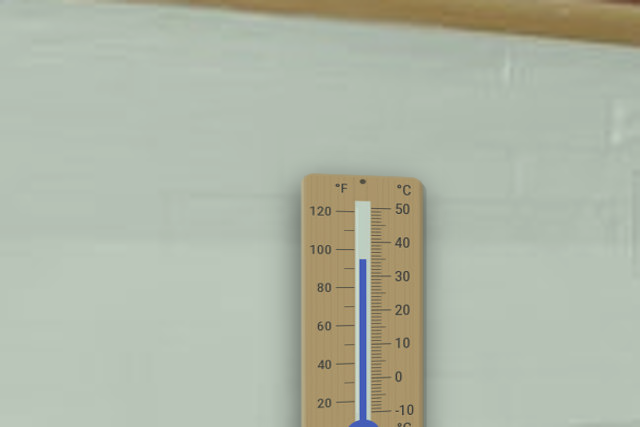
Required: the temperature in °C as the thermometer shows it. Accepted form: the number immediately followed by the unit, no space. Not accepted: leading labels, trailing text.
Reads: 35°C
